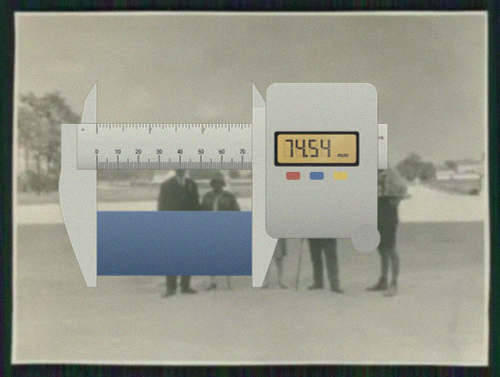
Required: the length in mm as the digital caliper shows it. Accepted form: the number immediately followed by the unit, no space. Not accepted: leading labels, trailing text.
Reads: 74.54mm
